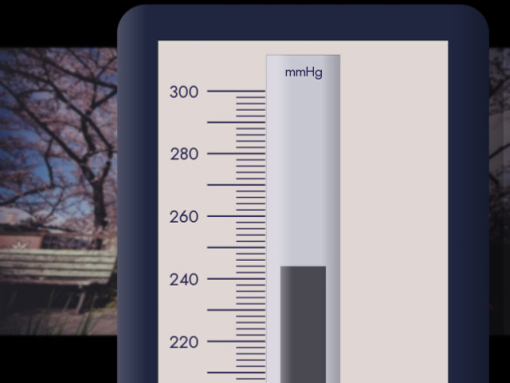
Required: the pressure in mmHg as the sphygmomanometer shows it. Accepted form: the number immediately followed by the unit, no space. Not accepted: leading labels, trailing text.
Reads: 244mmHg
